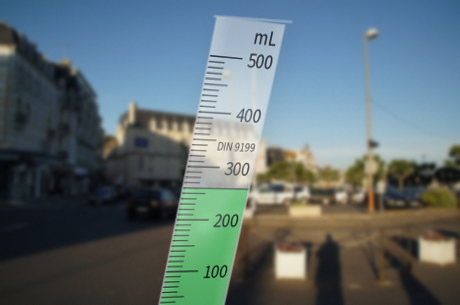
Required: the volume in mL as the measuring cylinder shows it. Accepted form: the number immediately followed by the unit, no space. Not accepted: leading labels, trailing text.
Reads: 260mL
